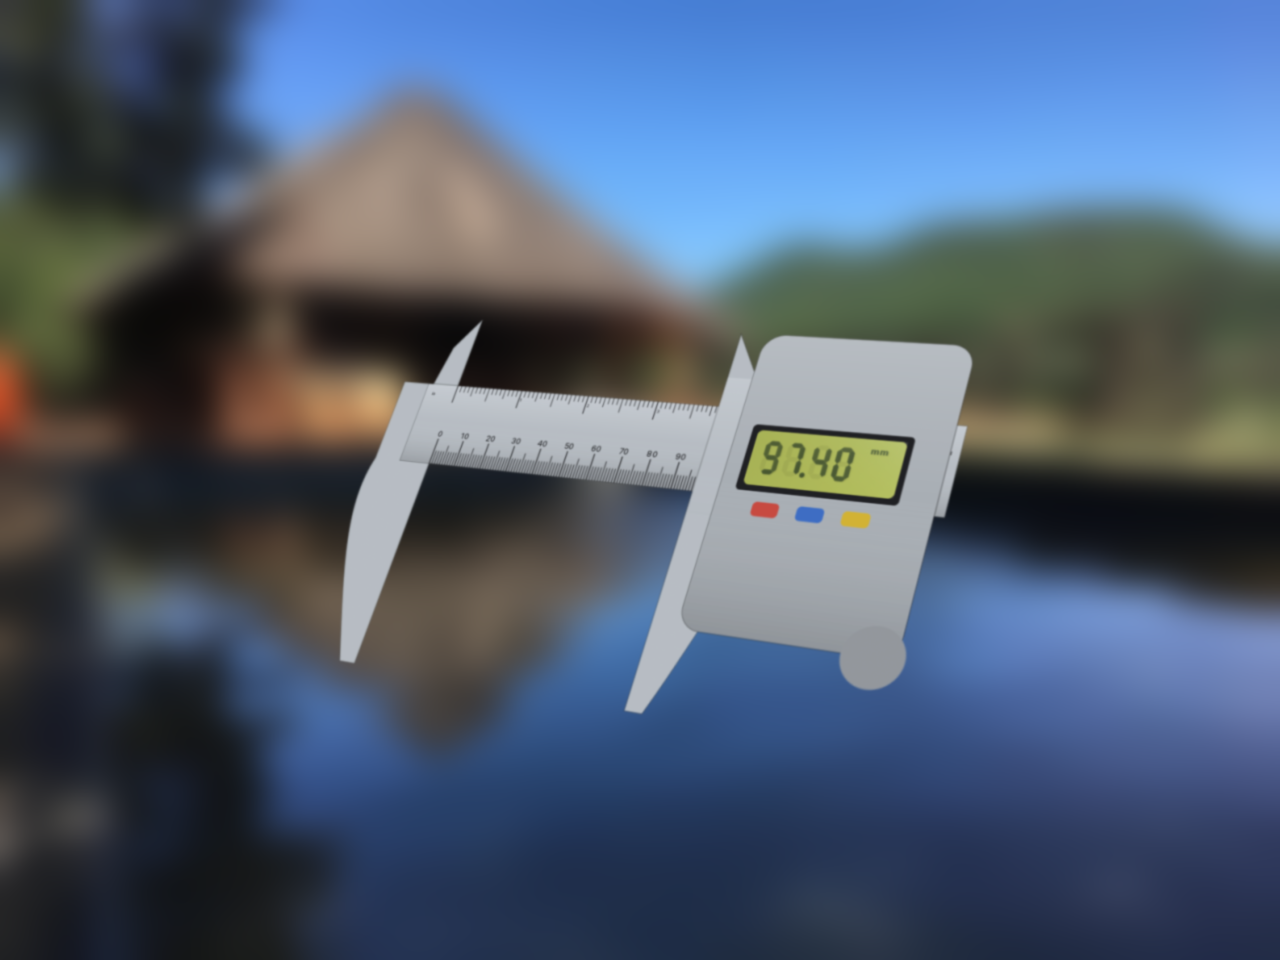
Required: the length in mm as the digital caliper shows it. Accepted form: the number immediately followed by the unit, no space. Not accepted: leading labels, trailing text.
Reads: 97.40mm
